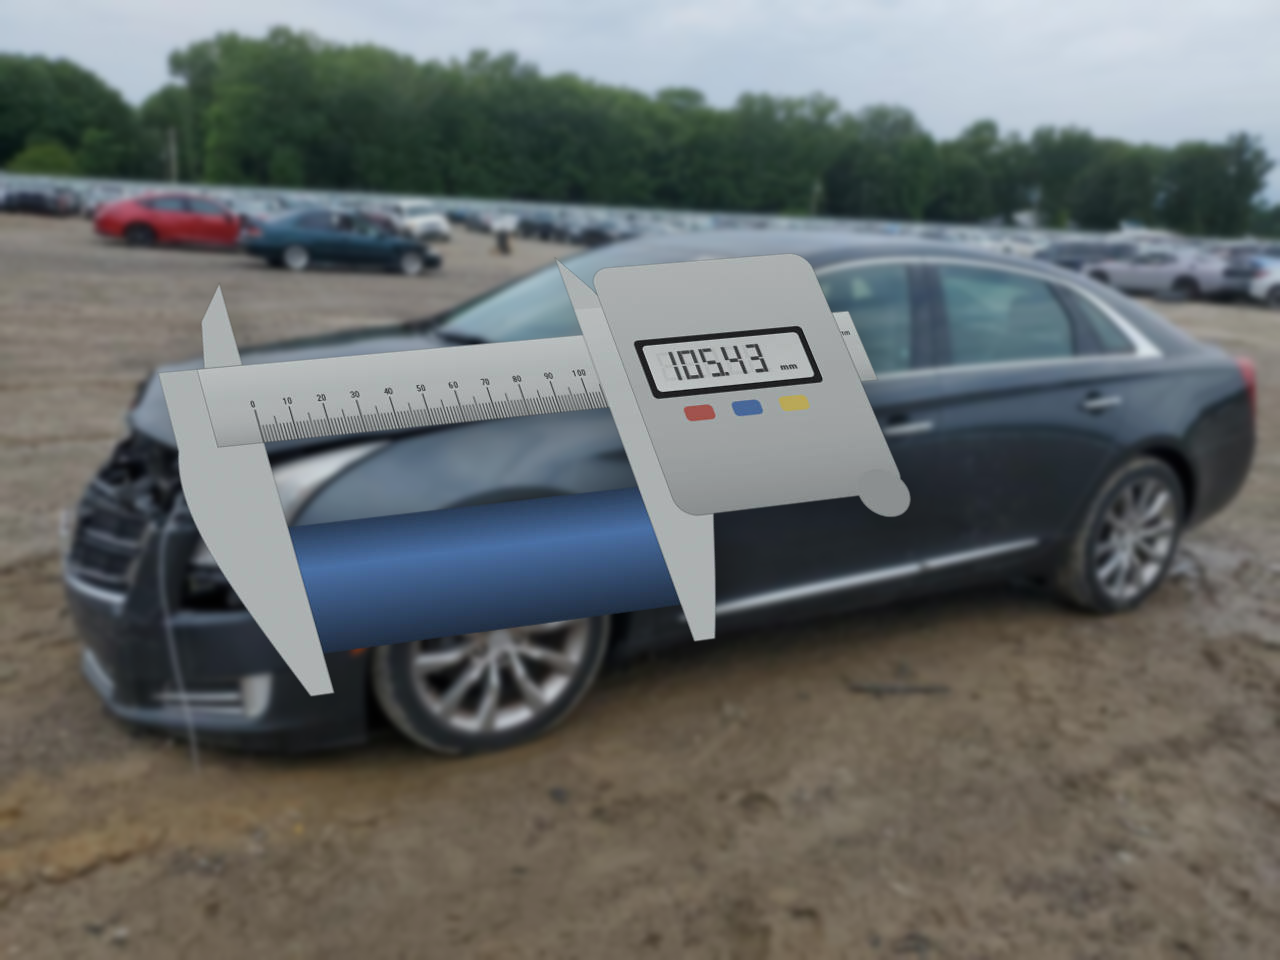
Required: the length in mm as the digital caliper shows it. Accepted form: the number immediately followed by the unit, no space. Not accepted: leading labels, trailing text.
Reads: 105.43mm
